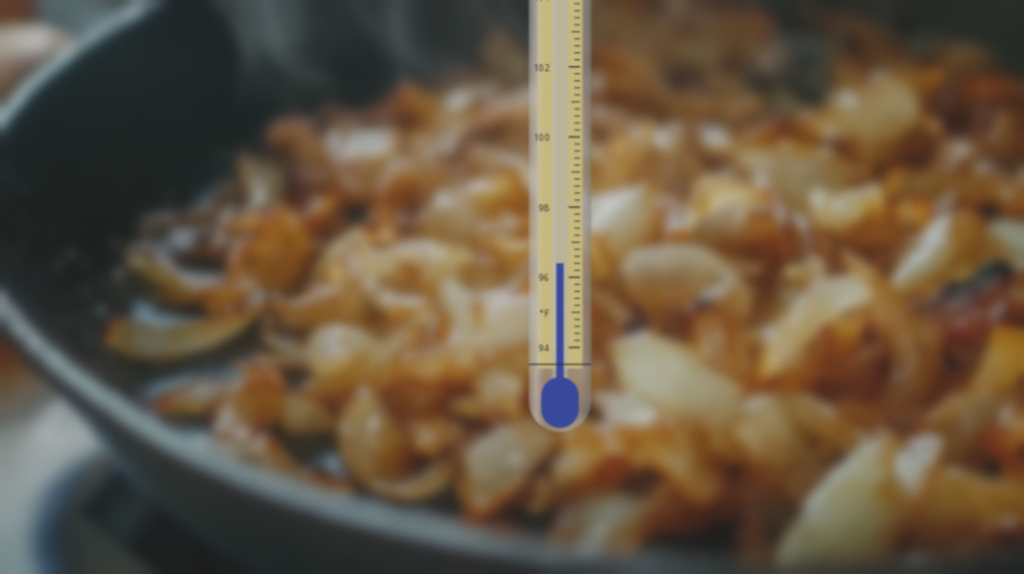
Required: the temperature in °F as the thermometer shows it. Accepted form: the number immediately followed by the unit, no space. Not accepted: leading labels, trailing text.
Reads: 96.4°F
